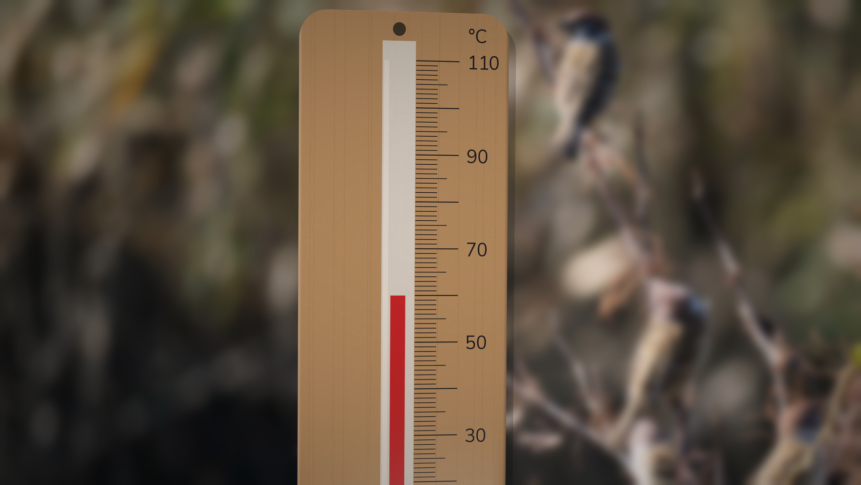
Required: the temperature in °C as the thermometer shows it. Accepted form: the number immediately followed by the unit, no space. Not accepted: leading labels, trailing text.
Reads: 60°C
